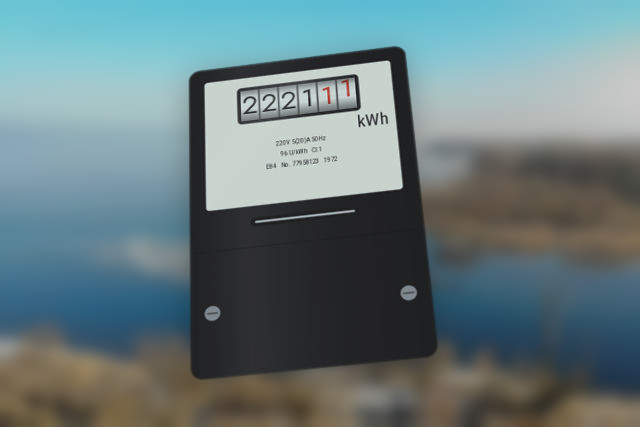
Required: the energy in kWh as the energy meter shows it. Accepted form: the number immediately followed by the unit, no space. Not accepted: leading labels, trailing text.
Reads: 2221.11kWh
